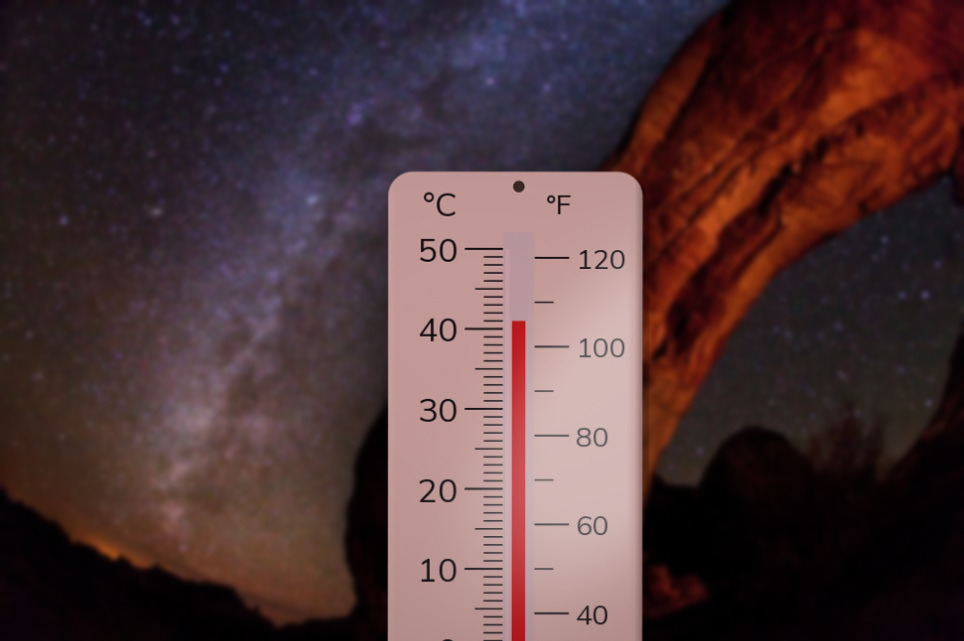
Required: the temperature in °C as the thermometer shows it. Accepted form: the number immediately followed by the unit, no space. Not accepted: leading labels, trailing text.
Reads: 41°C
